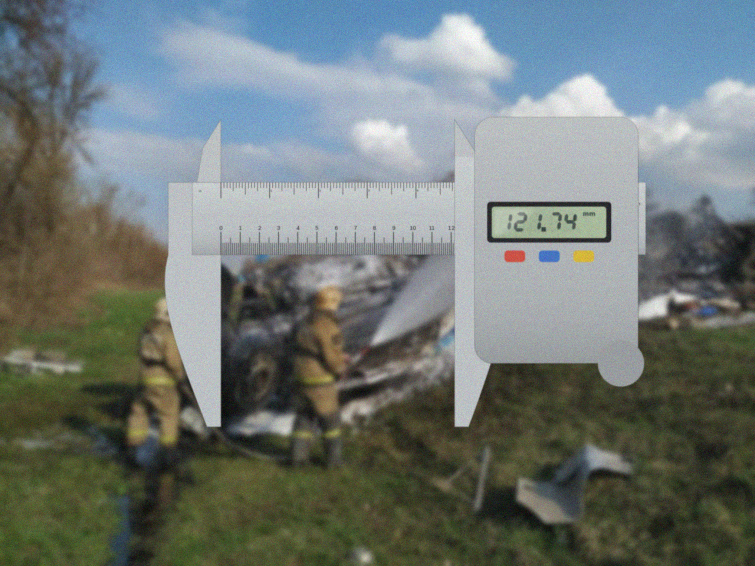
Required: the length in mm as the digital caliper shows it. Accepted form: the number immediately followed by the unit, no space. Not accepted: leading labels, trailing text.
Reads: 121.74mm
